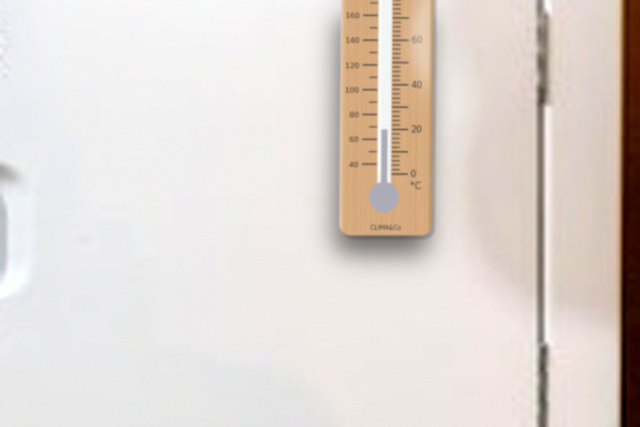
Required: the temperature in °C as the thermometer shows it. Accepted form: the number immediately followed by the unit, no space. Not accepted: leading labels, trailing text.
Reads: 20°C
